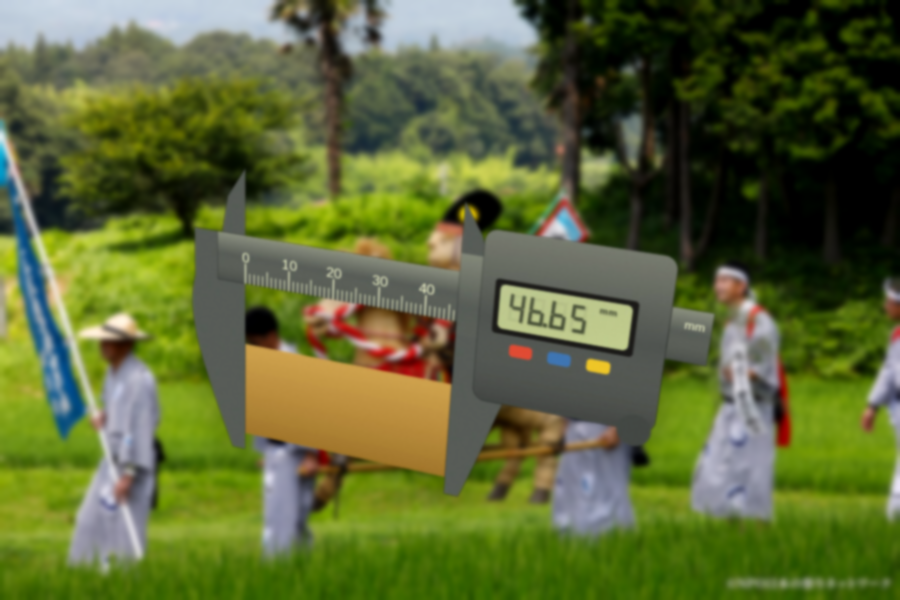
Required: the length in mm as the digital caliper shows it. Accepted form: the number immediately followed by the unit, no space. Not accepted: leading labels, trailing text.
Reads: 46.65mm
